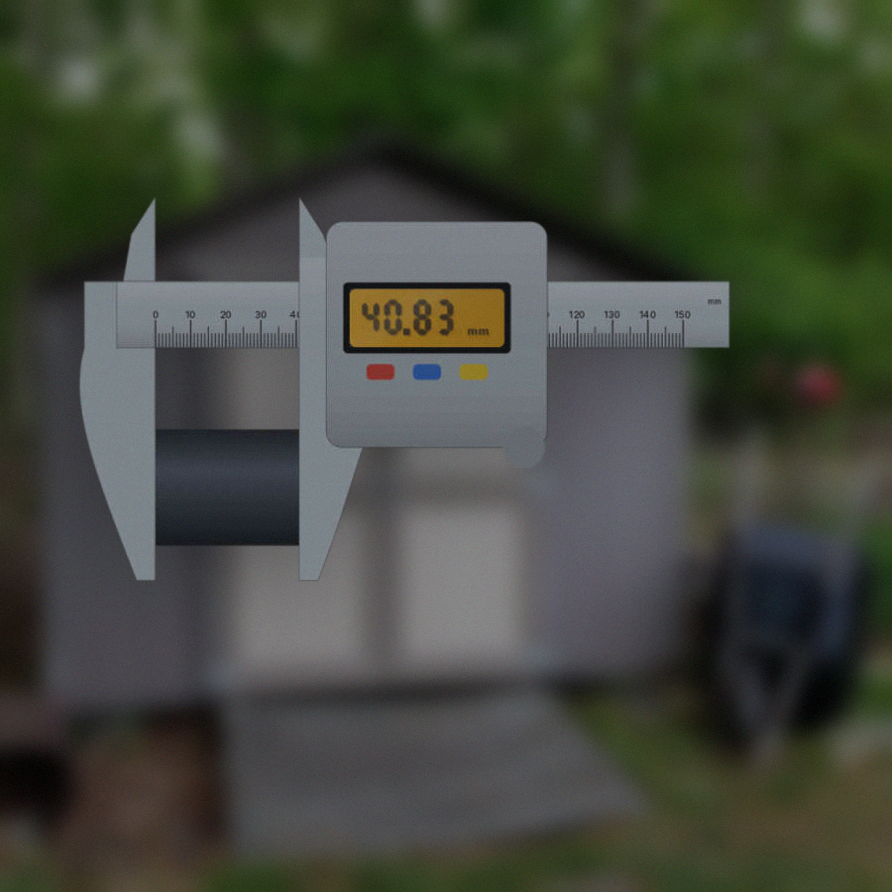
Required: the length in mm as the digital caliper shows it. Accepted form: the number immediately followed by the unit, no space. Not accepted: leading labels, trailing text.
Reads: 40.83mm
